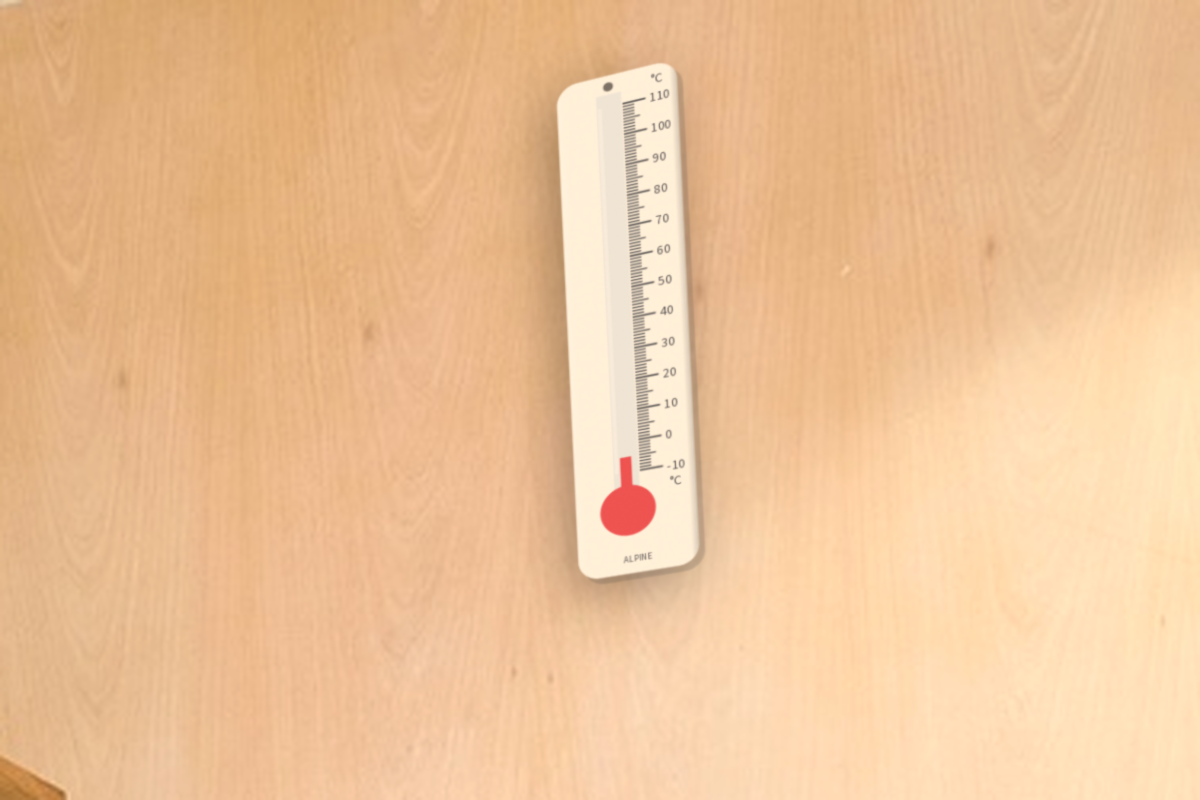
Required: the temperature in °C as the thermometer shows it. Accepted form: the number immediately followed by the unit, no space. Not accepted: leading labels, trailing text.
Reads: -5°C
